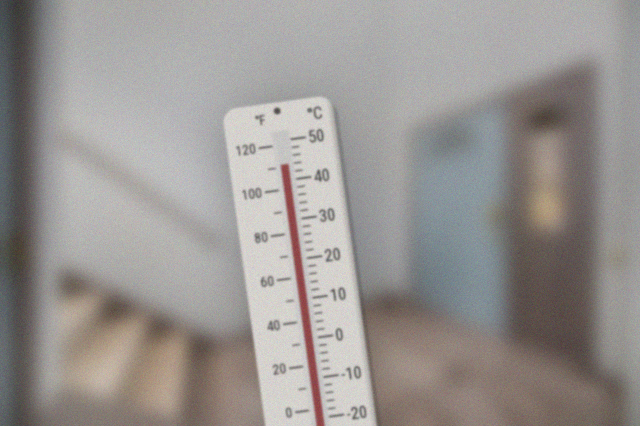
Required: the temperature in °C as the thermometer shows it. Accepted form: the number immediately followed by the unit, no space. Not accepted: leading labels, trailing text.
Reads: 44°C
